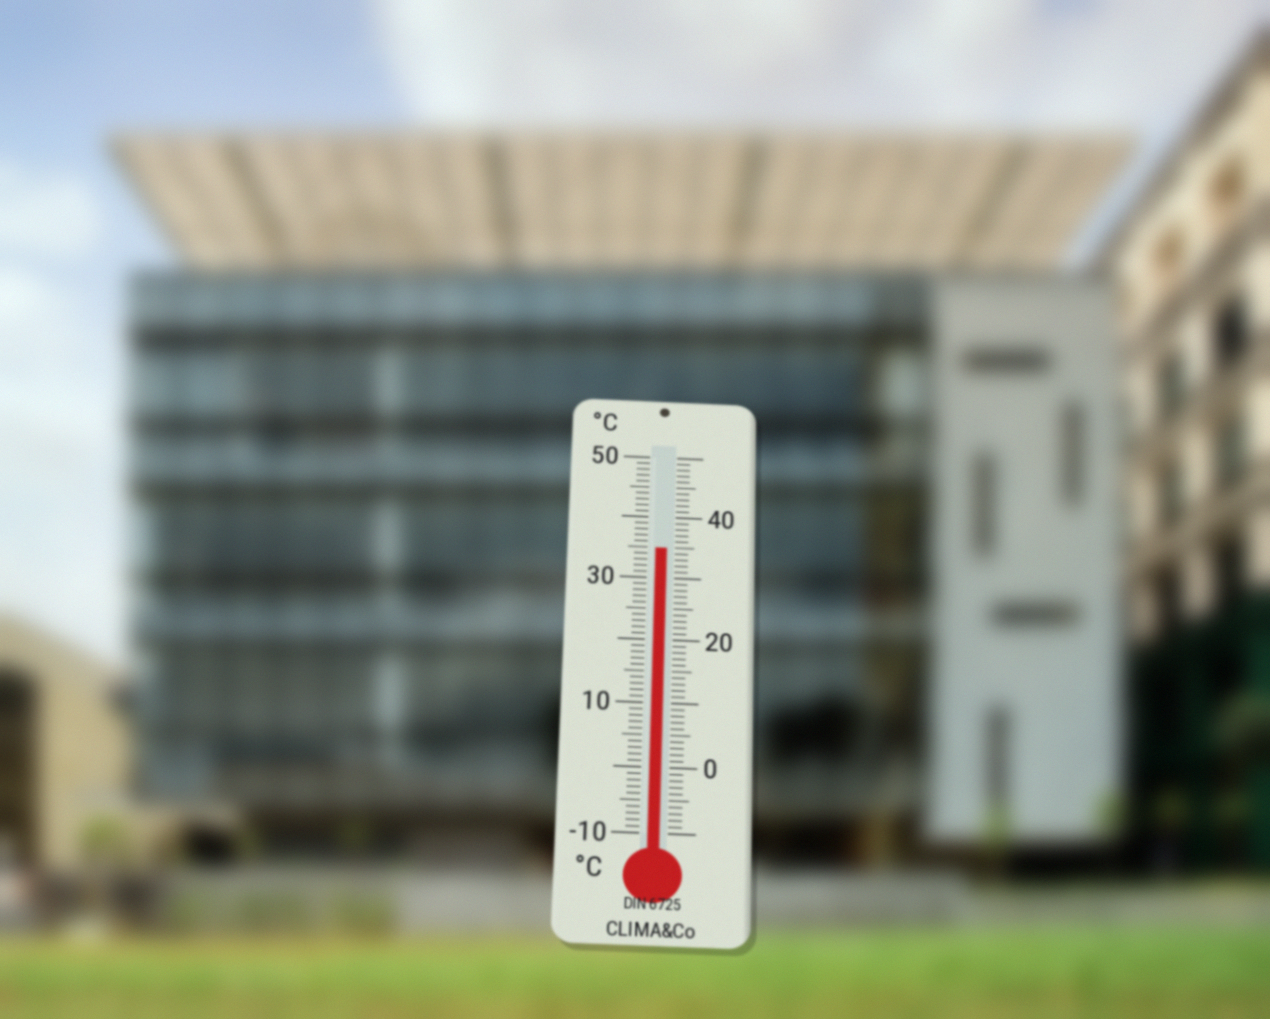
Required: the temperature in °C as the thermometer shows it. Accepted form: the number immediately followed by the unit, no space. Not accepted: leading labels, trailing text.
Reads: 35°C
